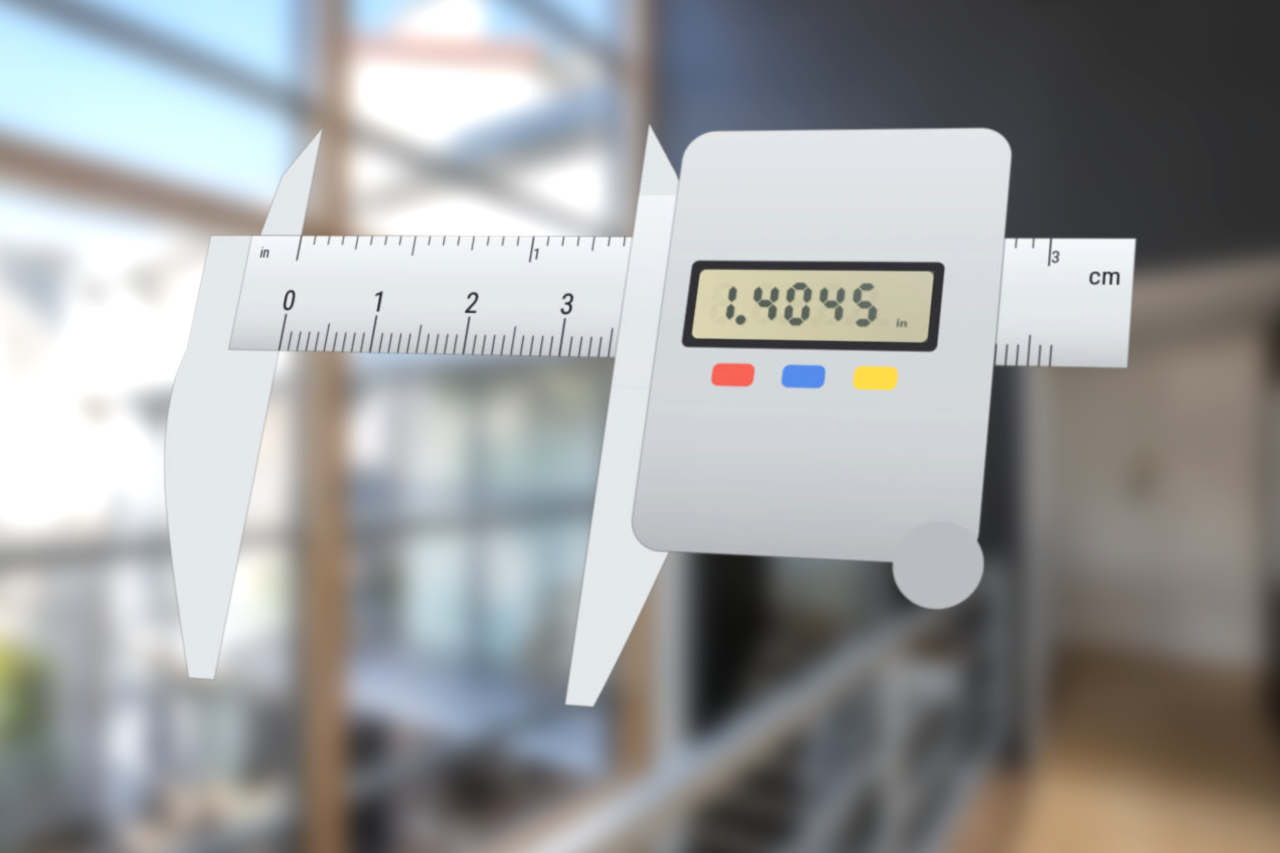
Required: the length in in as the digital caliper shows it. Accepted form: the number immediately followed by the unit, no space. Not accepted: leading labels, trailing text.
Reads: 1.4045in
